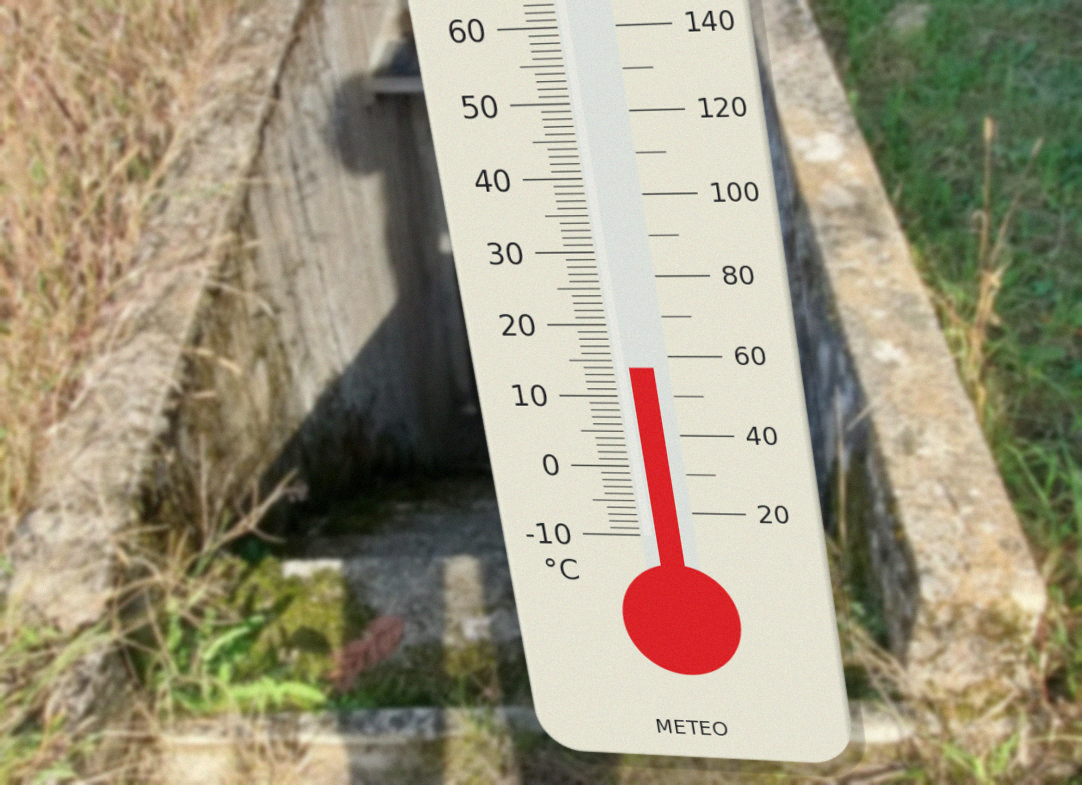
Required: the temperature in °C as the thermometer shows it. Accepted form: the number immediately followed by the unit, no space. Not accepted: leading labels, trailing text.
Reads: 14°C
